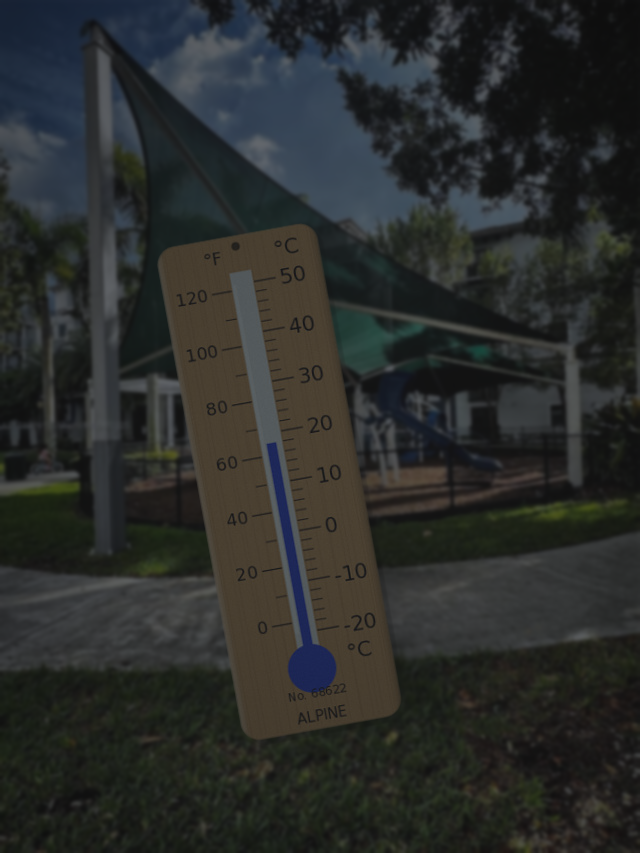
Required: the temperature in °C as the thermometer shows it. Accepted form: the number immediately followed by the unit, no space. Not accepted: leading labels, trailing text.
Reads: 18°C
